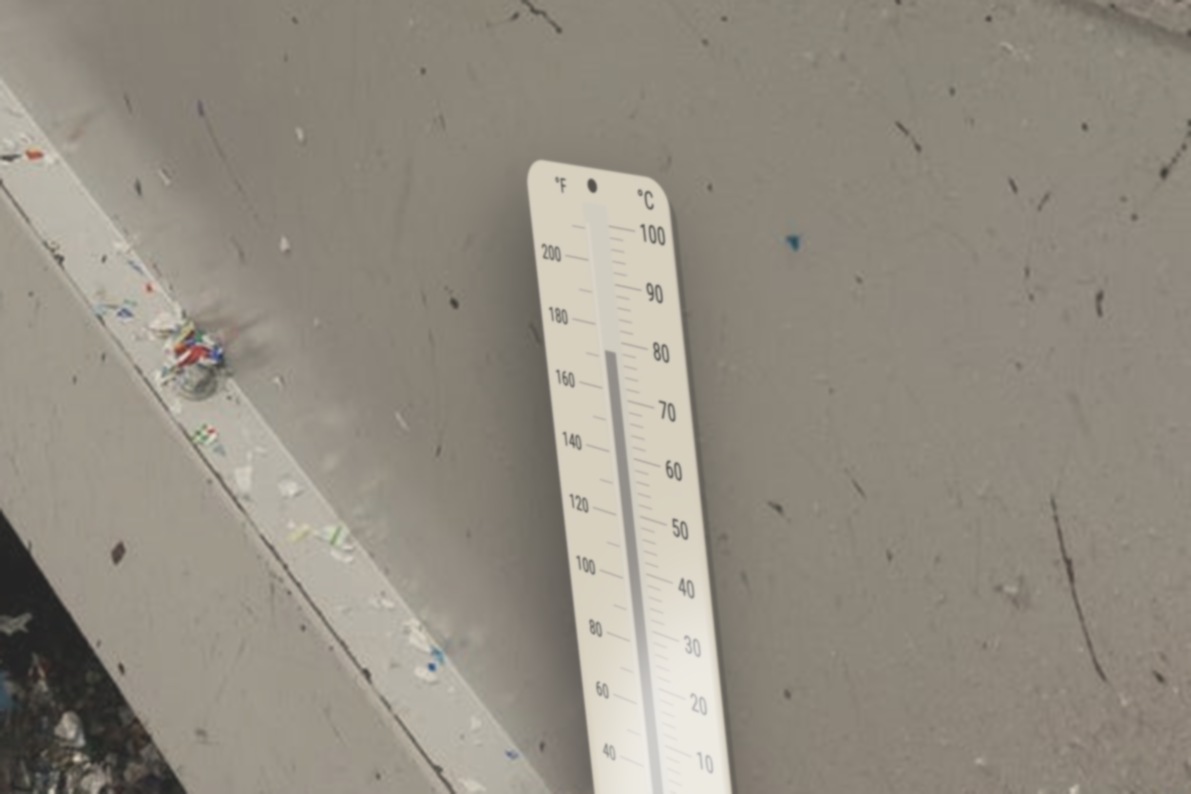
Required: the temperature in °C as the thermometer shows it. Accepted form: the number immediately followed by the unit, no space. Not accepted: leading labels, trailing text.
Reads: 78°C
